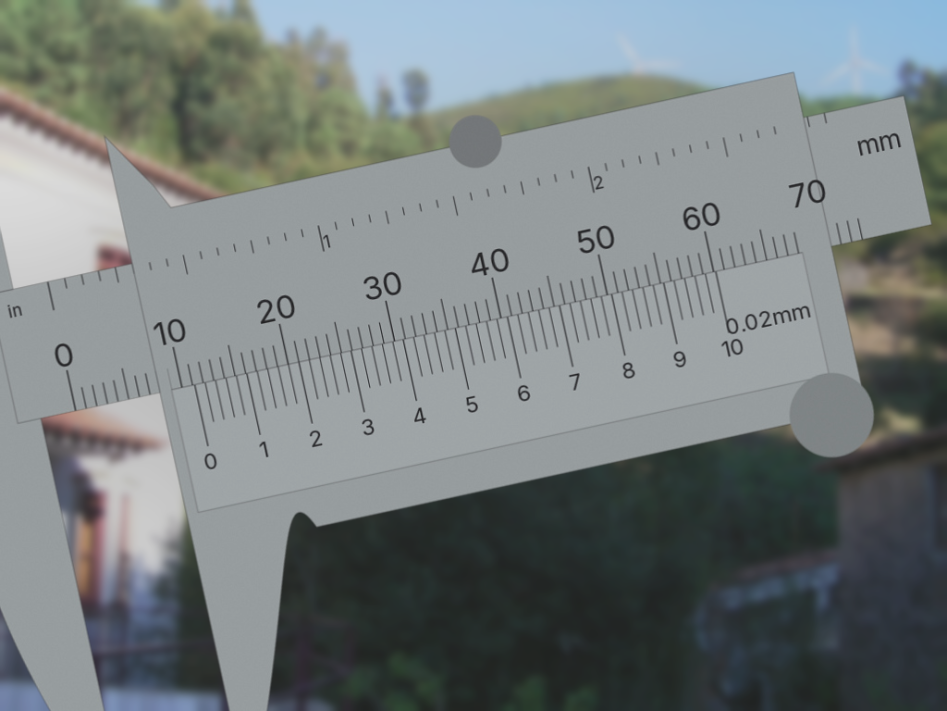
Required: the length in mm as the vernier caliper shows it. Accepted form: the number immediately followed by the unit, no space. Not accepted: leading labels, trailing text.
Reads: 11.2mm
